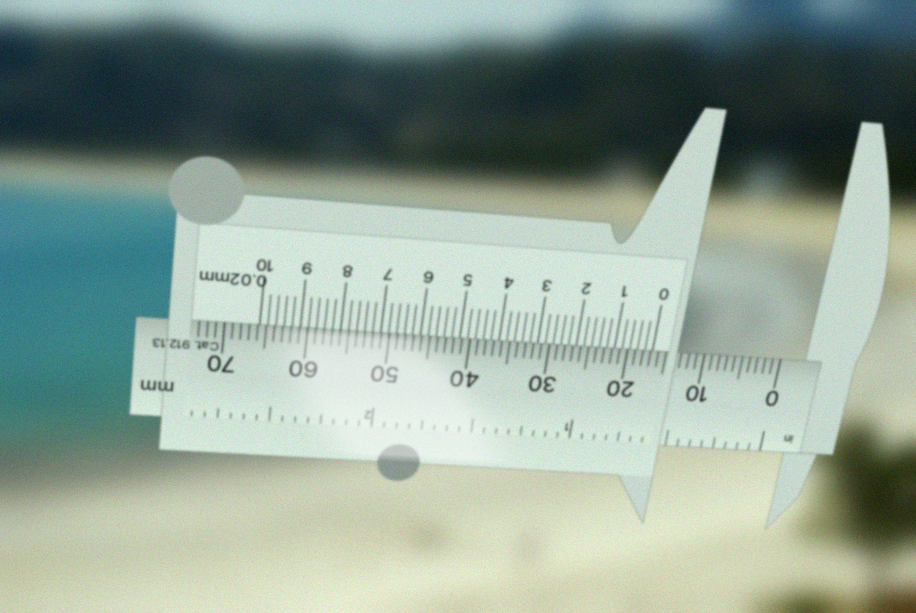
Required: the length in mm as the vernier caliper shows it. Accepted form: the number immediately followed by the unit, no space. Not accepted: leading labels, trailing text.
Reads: 16.8mm
